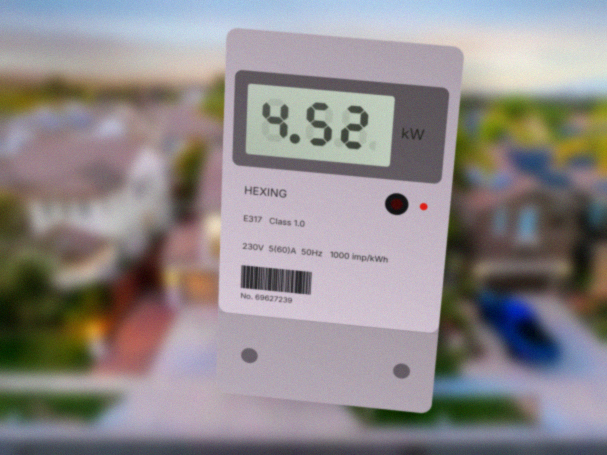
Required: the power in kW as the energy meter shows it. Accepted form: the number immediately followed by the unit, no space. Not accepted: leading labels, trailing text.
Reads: 4.52kW
